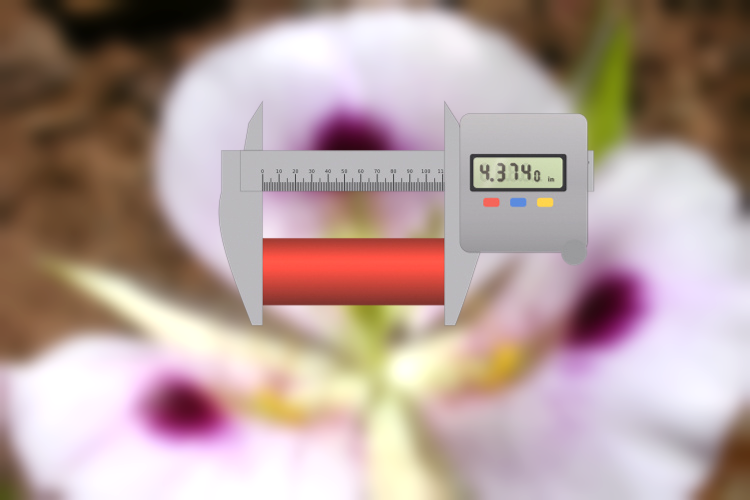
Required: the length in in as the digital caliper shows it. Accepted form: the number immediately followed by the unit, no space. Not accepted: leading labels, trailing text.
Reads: 4.3740in
